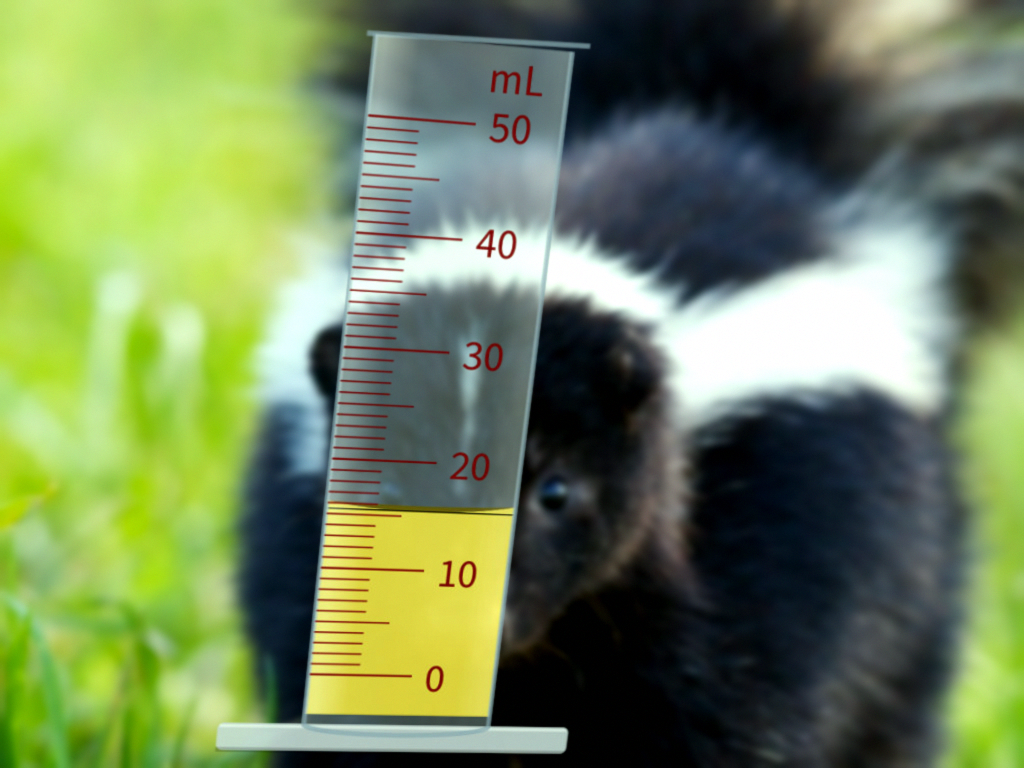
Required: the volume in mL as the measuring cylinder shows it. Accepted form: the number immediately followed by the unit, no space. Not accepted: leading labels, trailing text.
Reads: 15.5mL
